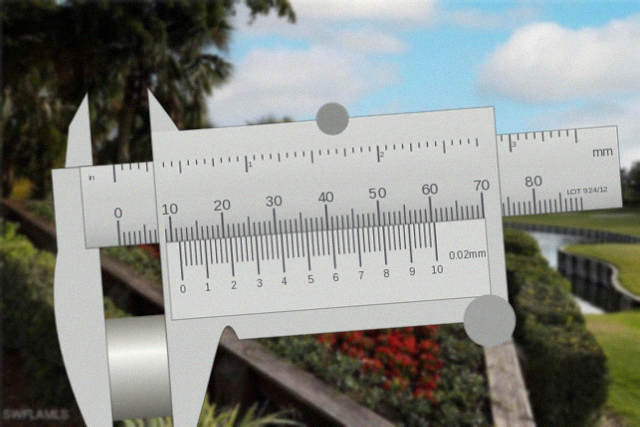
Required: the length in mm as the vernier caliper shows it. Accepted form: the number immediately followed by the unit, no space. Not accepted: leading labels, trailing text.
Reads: 11.5mm
